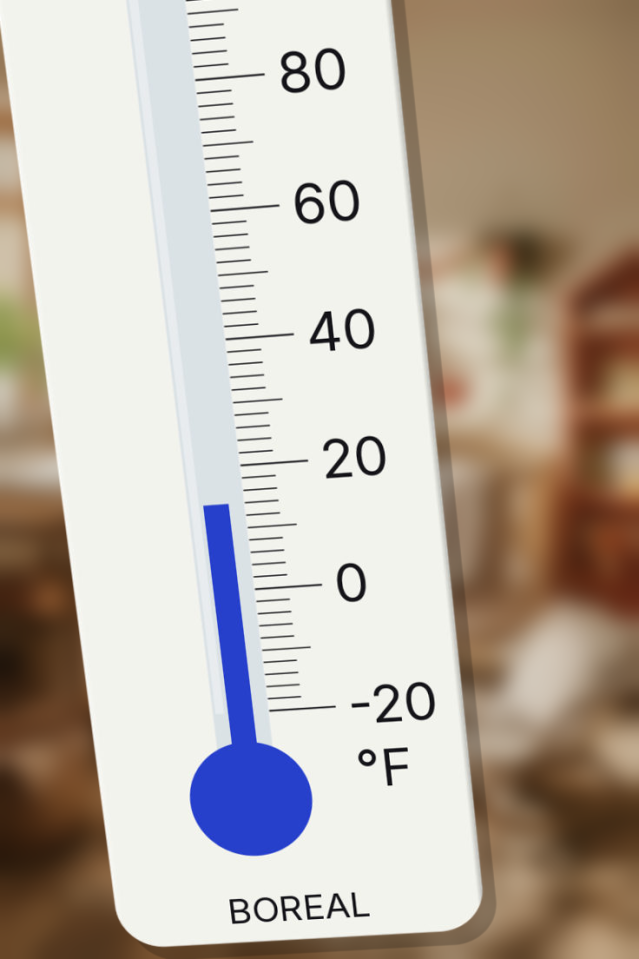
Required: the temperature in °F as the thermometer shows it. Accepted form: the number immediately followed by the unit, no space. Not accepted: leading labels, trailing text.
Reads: 14°F
